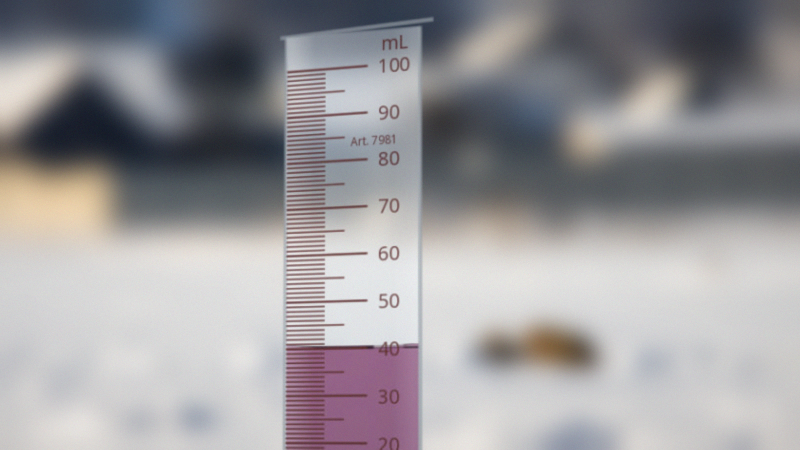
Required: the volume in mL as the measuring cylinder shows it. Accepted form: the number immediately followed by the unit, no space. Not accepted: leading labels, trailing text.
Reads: 40mL
